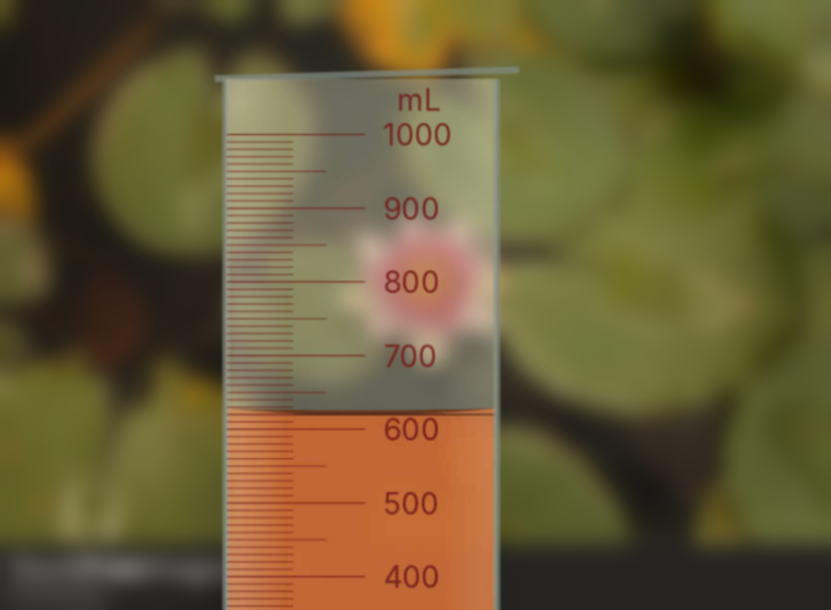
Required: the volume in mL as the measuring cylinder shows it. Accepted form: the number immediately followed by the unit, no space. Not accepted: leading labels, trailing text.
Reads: 620mL
